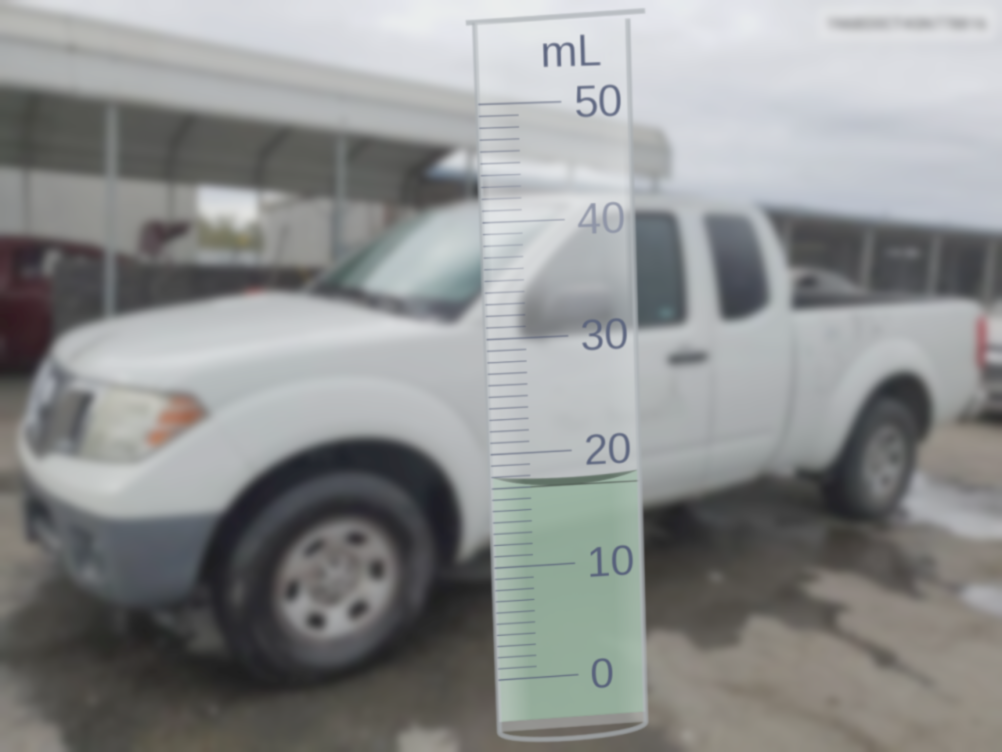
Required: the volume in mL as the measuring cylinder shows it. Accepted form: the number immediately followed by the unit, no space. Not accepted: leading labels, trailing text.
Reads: 17mL
